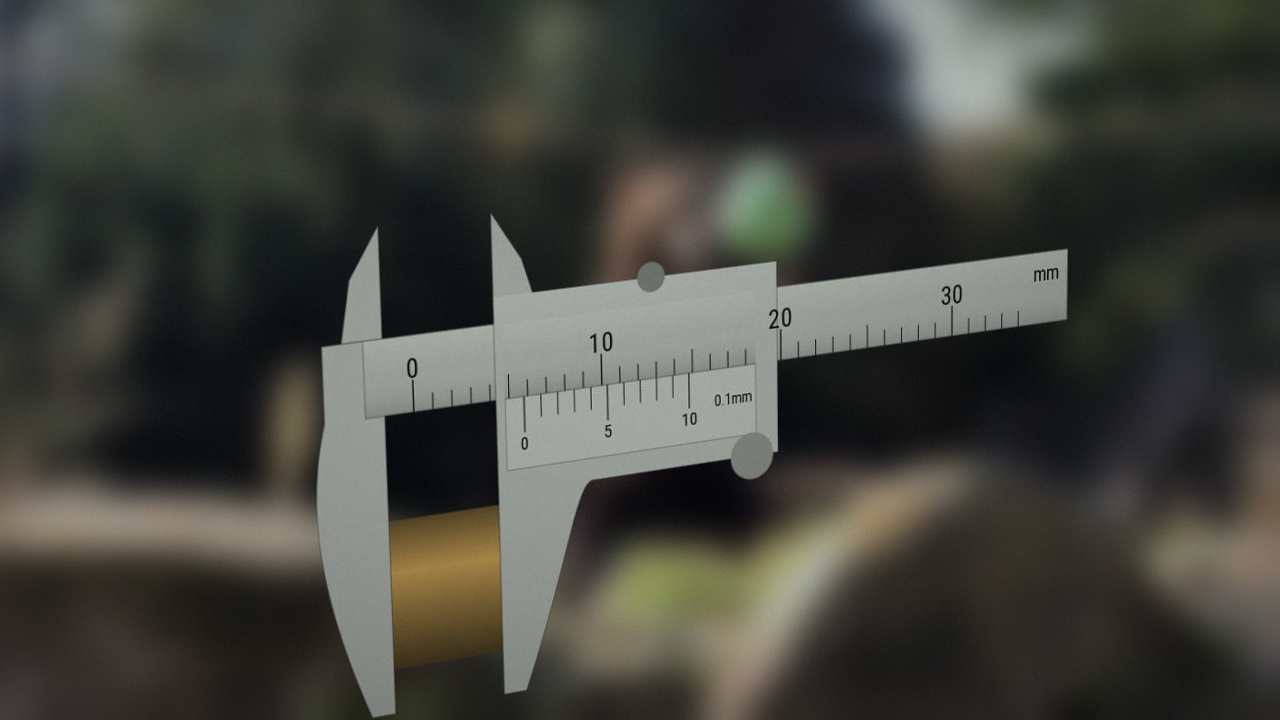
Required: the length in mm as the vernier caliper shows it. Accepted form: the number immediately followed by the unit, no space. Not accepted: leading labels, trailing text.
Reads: 5.8mm
